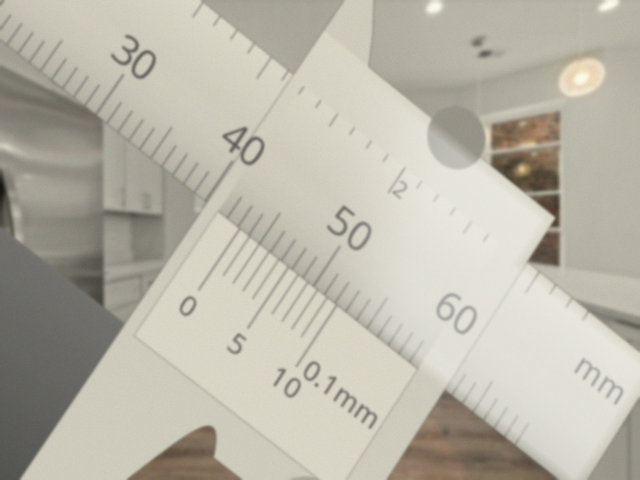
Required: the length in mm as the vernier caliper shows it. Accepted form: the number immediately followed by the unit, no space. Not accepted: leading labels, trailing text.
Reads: 43.2mm
